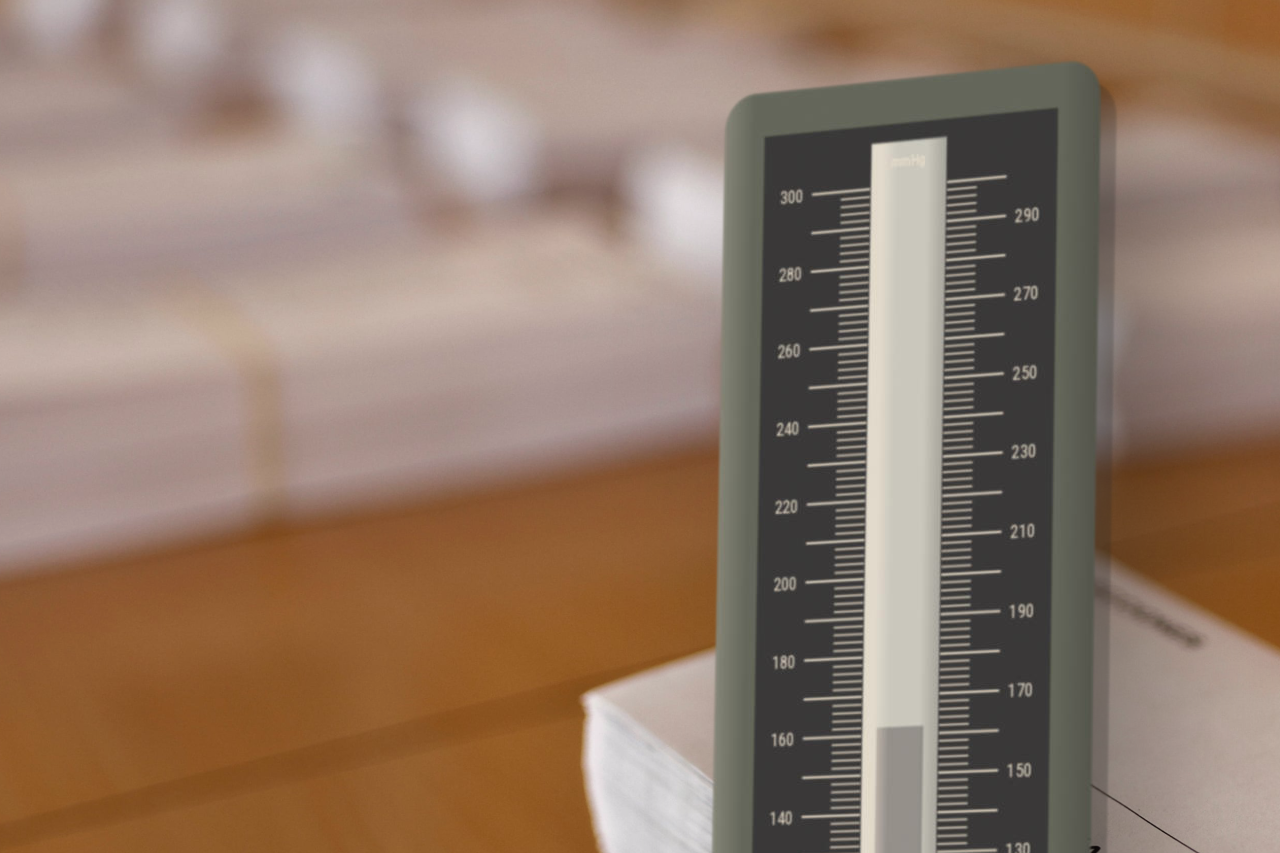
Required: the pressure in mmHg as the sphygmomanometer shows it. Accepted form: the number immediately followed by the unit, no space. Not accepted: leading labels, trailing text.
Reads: 162mmHg
